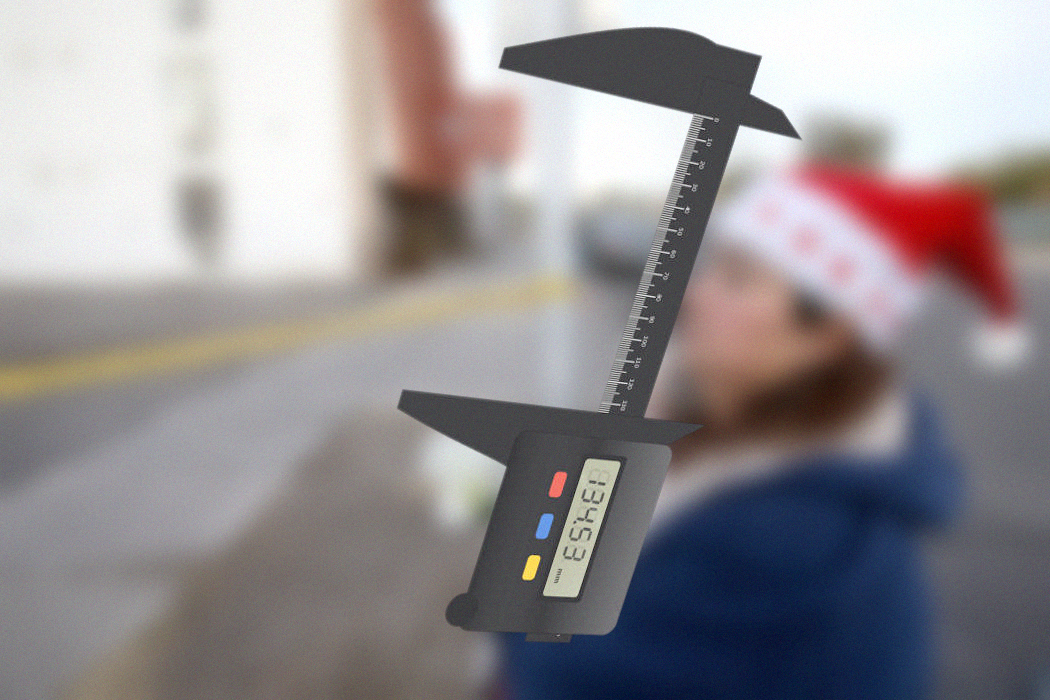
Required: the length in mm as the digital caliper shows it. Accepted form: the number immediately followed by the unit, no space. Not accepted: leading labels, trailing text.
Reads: 134.53mm
